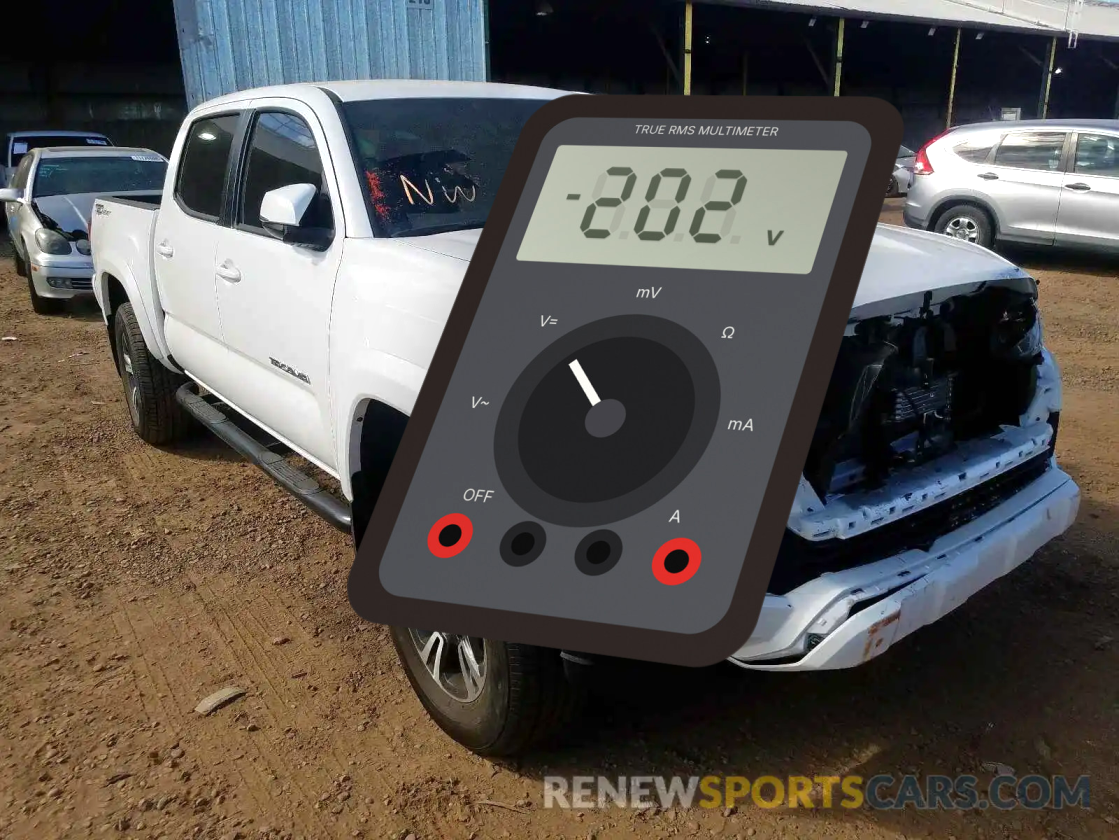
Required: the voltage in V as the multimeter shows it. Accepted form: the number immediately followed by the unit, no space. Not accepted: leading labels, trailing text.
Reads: -202V
